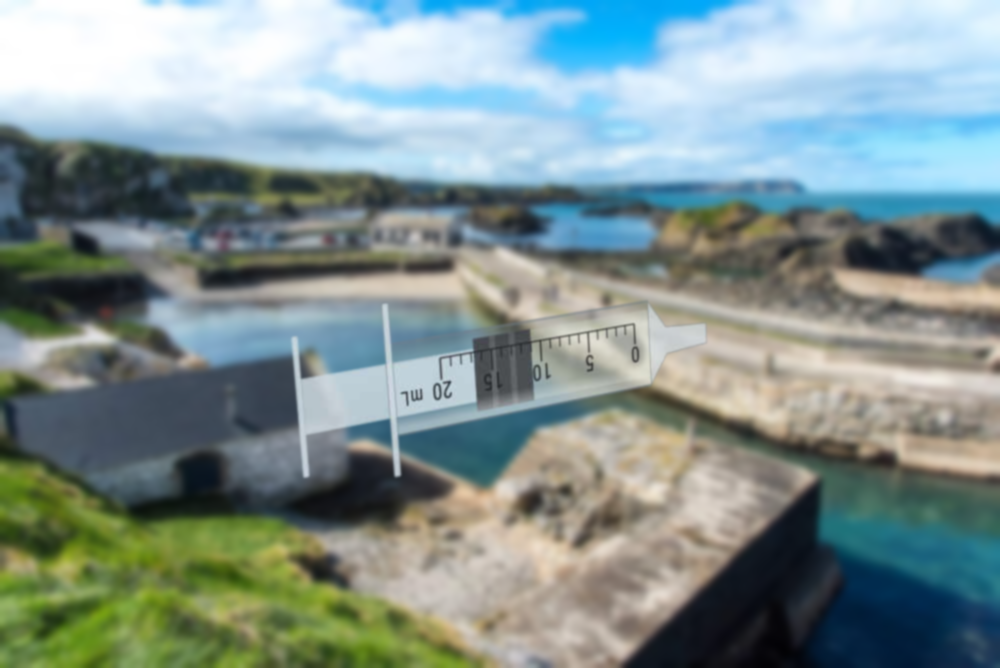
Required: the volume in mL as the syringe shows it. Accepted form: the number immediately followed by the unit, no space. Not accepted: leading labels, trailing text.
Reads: 11mL
